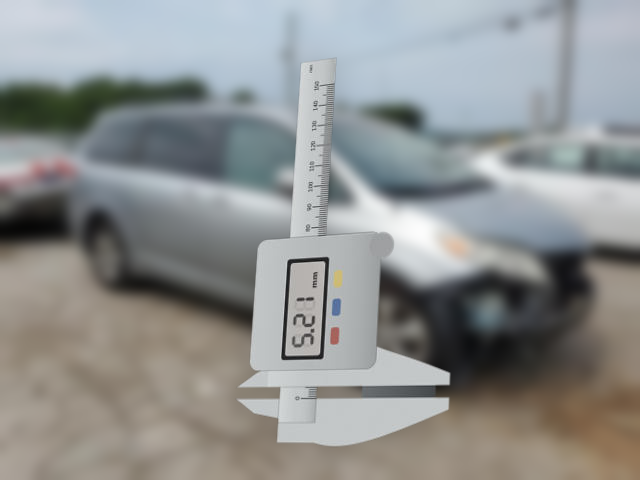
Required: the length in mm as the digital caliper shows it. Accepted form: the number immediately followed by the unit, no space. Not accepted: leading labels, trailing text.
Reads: 5.21mm
